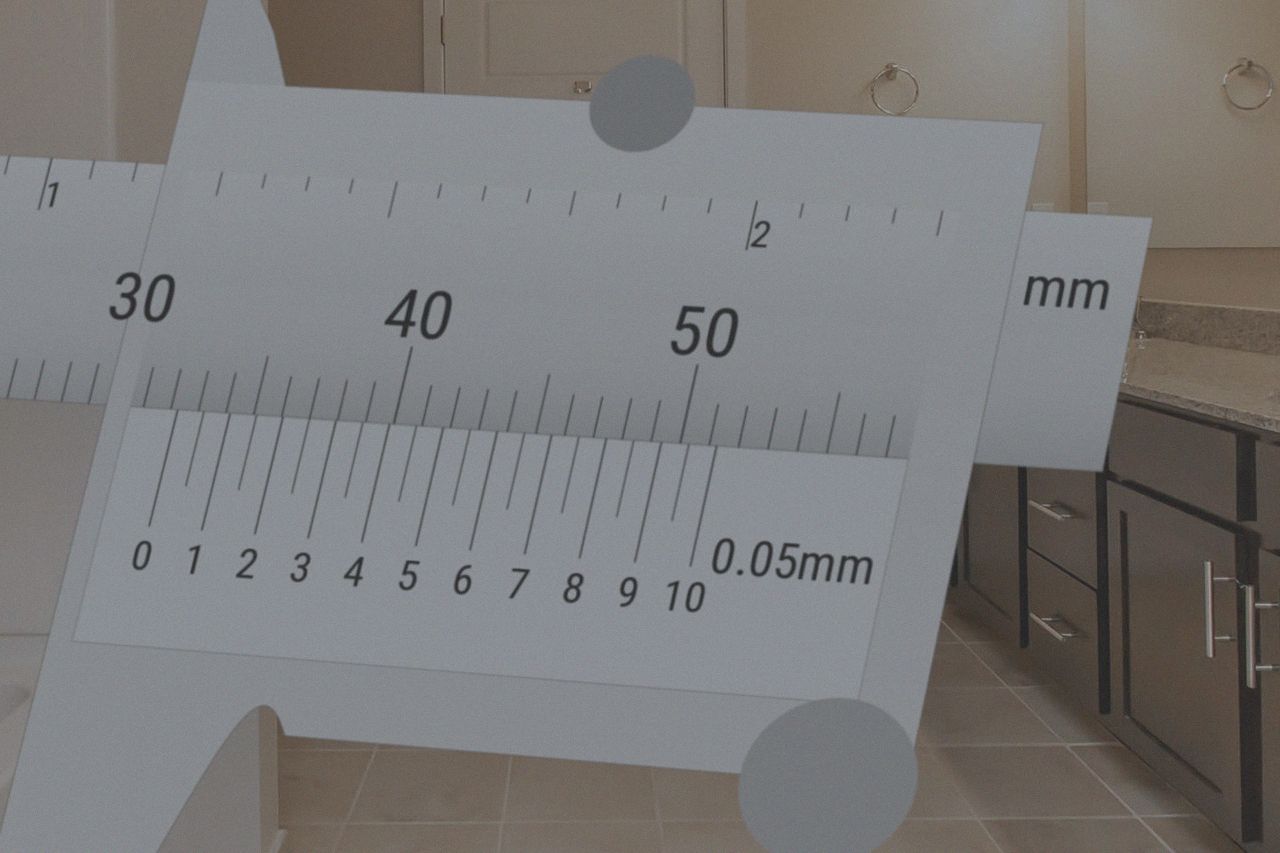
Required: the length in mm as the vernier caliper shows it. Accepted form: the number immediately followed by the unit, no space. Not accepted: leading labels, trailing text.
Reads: 32.25mm
